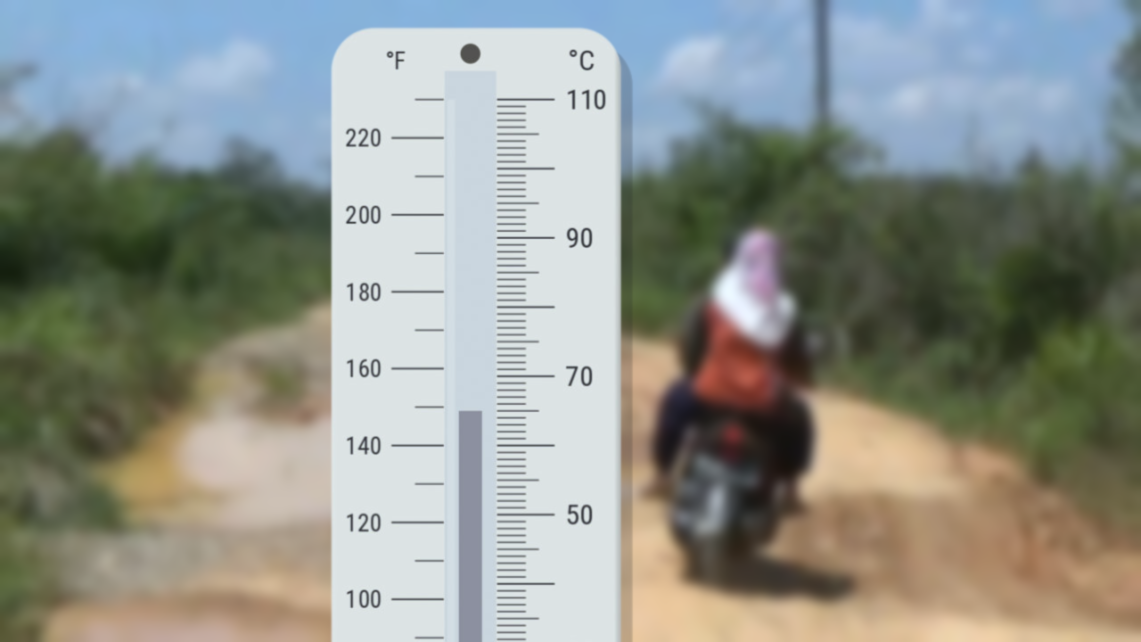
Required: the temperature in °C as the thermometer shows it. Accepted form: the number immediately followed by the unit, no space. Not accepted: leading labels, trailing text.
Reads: 65°C
